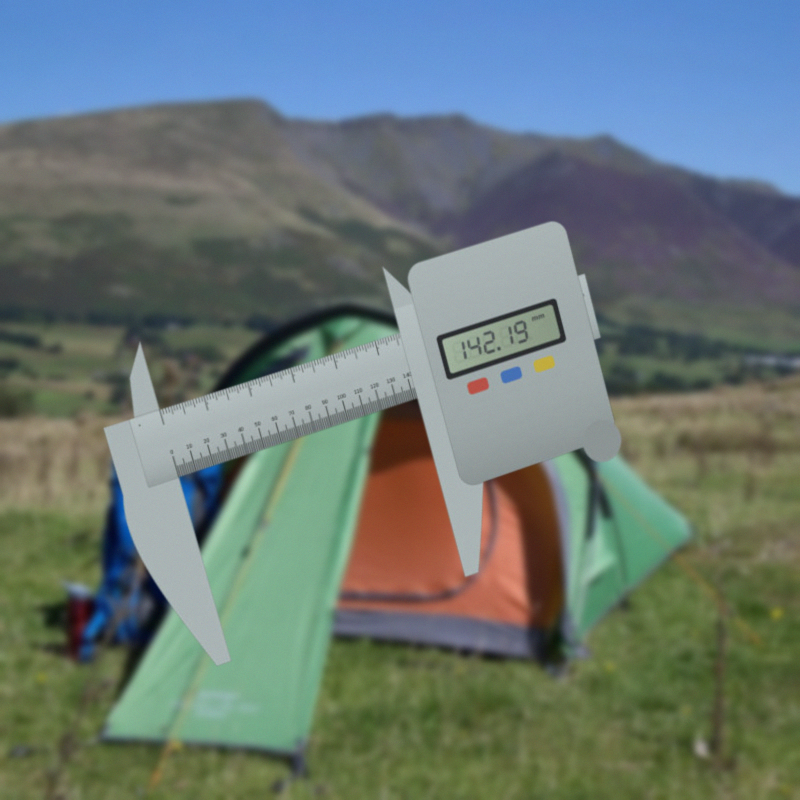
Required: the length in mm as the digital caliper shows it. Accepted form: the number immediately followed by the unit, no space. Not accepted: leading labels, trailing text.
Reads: 142.19mm
